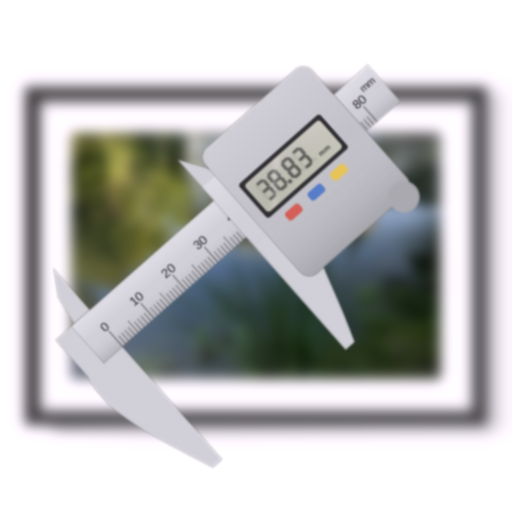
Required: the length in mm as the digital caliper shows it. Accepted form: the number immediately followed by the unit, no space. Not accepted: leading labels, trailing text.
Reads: 38.83mm
